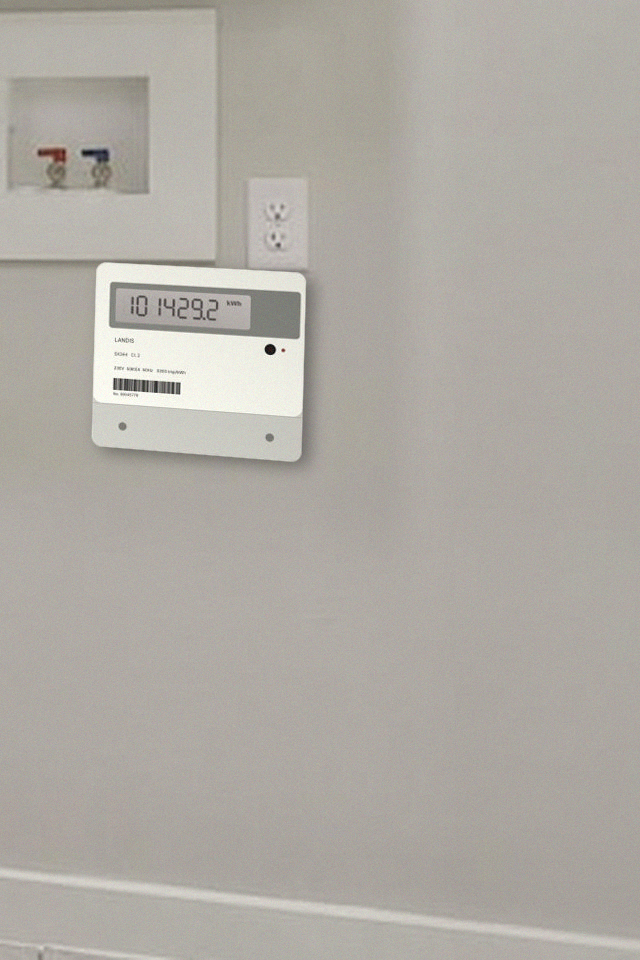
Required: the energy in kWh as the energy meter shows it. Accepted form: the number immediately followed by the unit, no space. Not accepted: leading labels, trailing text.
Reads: 101429.2kWh
